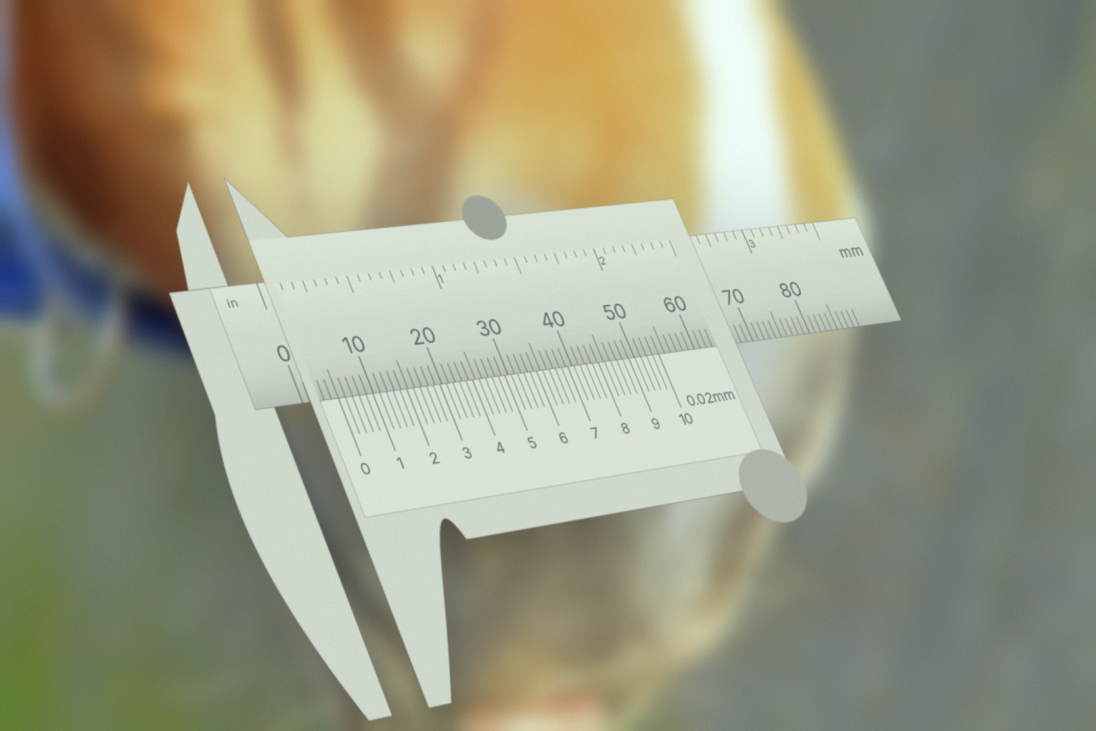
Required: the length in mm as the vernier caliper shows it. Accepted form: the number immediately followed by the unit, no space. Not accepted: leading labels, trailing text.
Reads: 5.0mm
